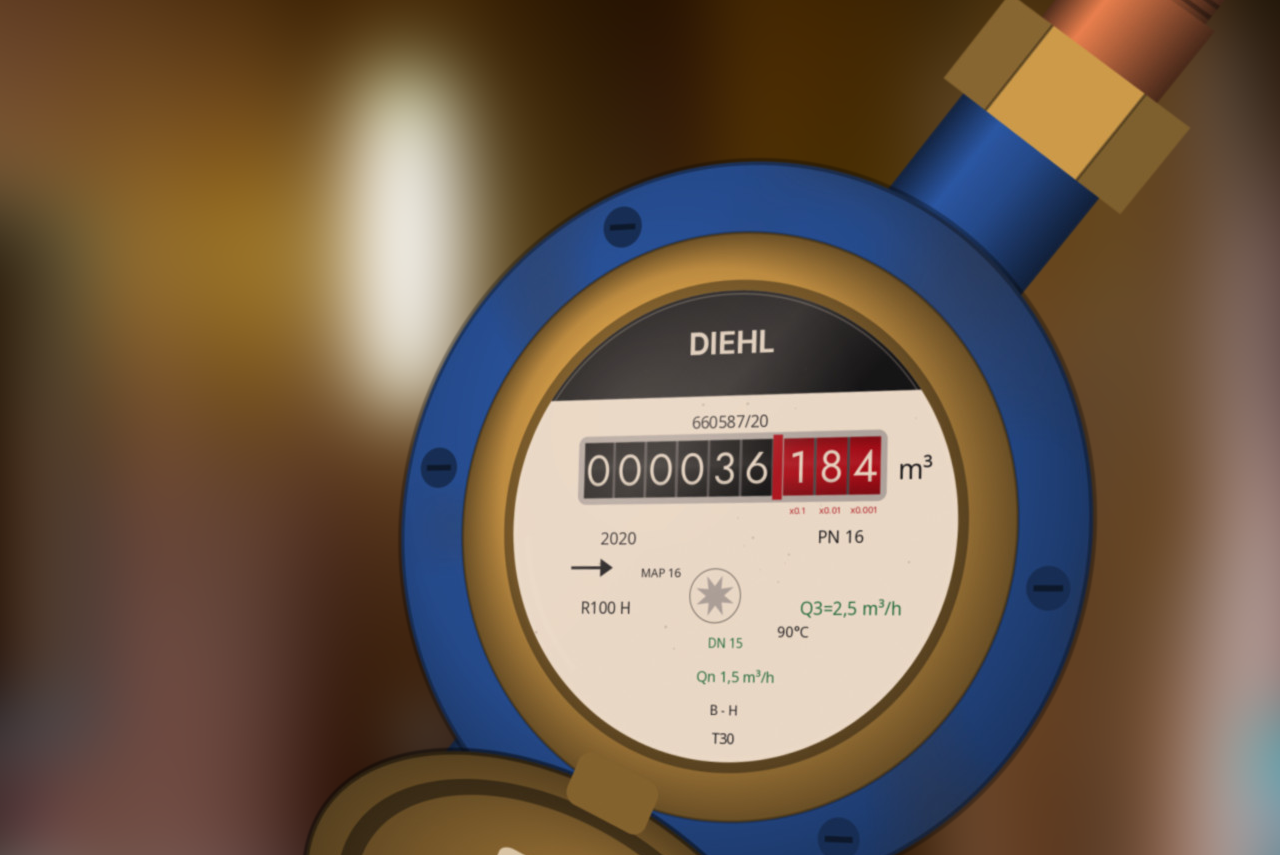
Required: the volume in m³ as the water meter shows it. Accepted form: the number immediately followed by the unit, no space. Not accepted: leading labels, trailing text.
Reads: 36.184m³
